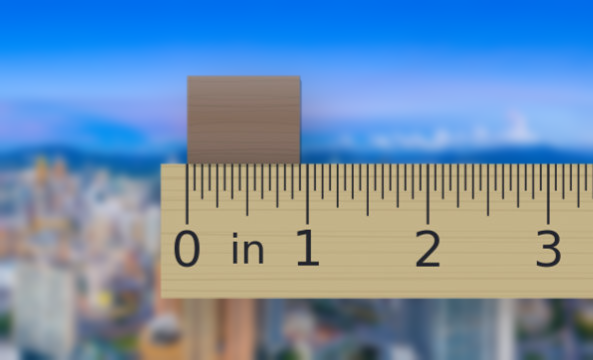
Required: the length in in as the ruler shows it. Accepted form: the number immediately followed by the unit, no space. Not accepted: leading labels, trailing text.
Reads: 0.9375in
